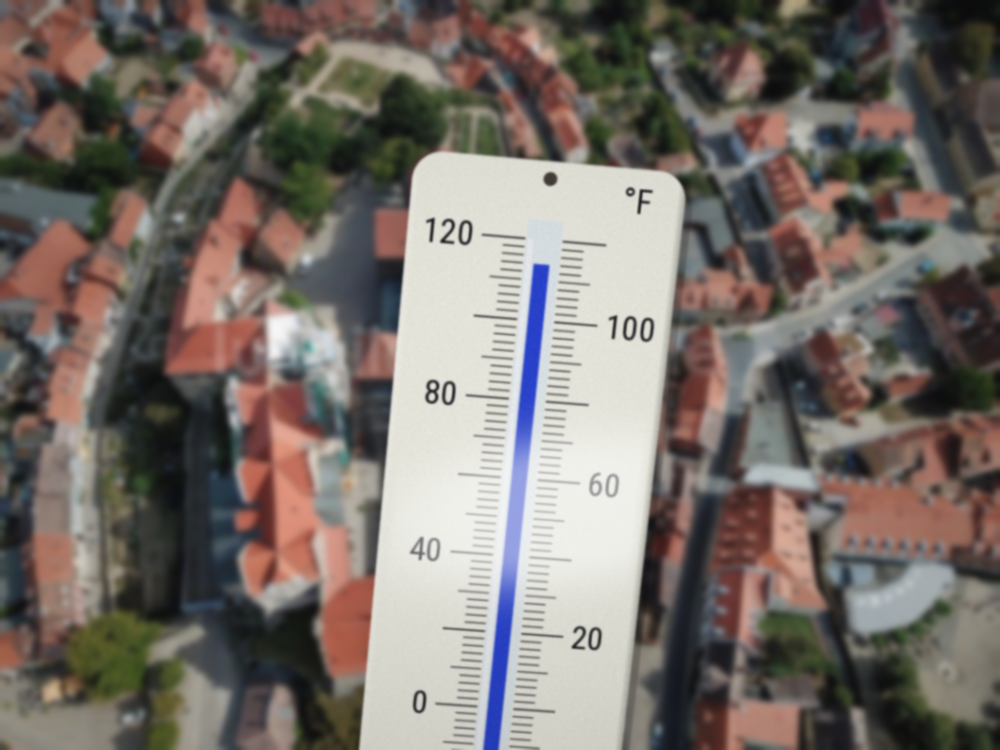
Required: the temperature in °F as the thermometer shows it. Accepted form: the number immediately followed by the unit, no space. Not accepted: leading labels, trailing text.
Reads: 114°F
